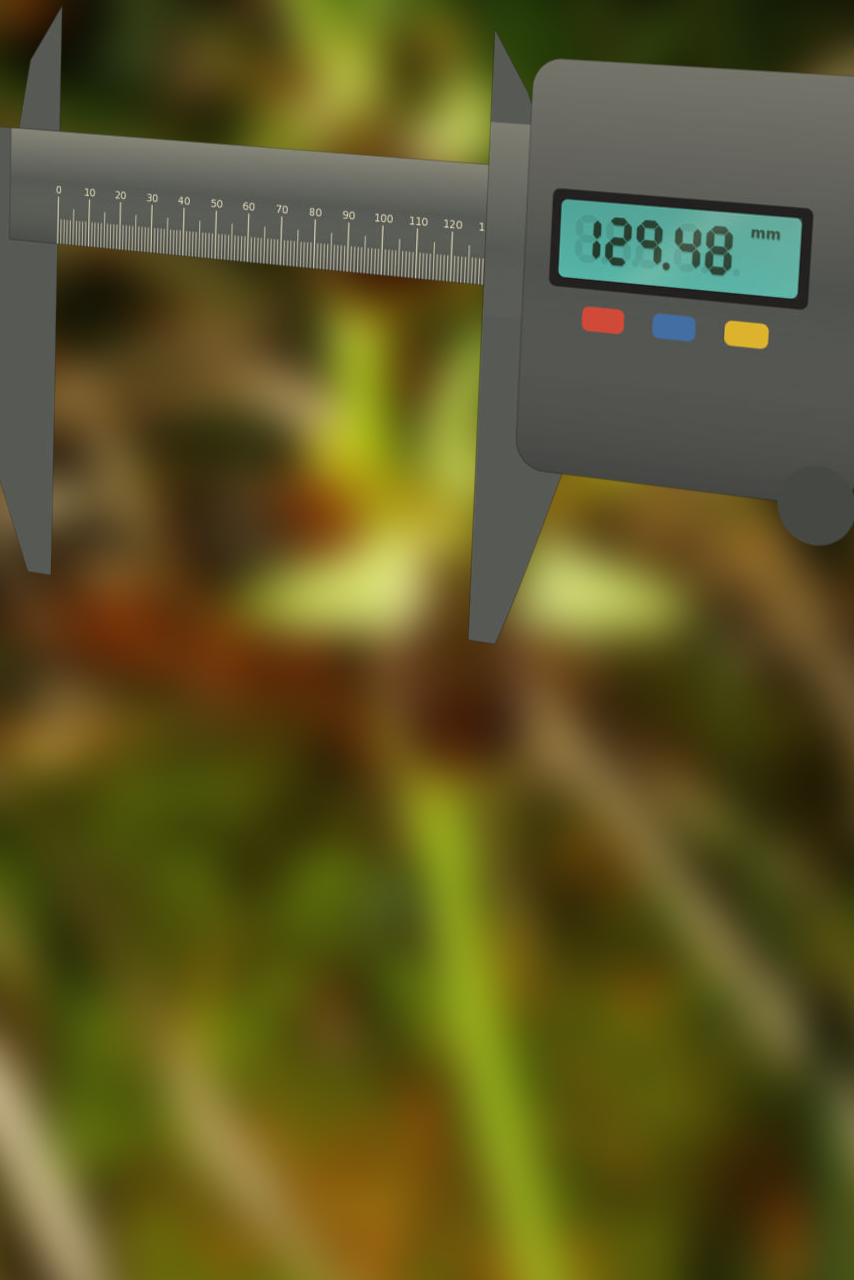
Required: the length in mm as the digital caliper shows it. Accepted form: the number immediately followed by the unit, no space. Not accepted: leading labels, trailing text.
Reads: 129.48mm
